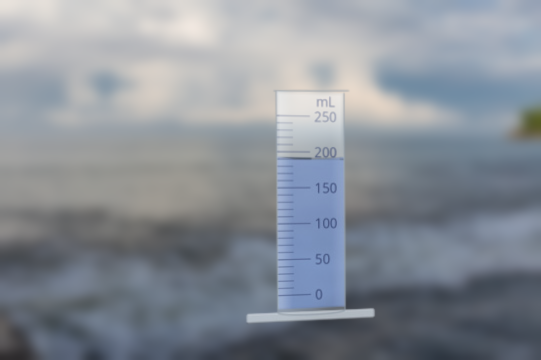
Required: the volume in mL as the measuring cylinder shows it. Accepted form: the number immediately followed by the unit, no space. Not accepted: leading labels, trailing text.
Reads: 190mL
